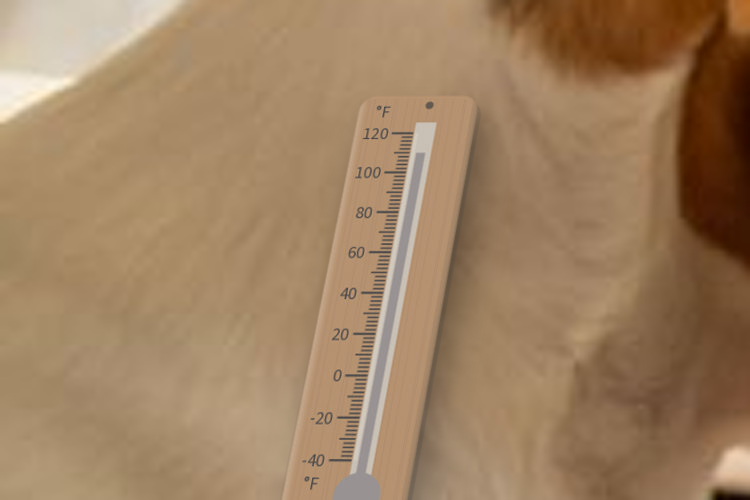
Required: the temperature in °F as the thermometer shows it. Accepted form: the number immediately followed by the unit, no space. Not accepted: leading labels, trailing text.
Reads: 110°F
